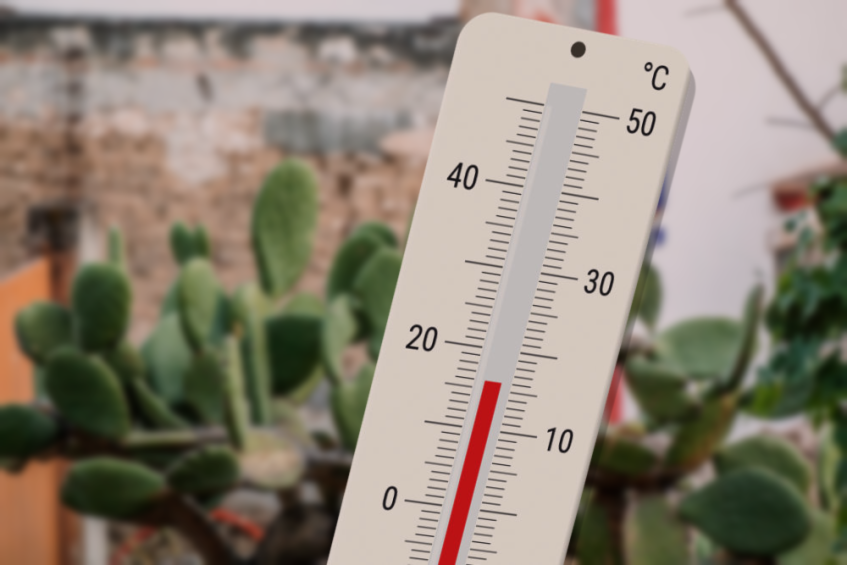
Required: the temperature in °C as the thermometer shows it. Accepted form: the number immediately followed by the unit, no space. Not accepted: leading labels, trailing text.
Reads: 16°C
